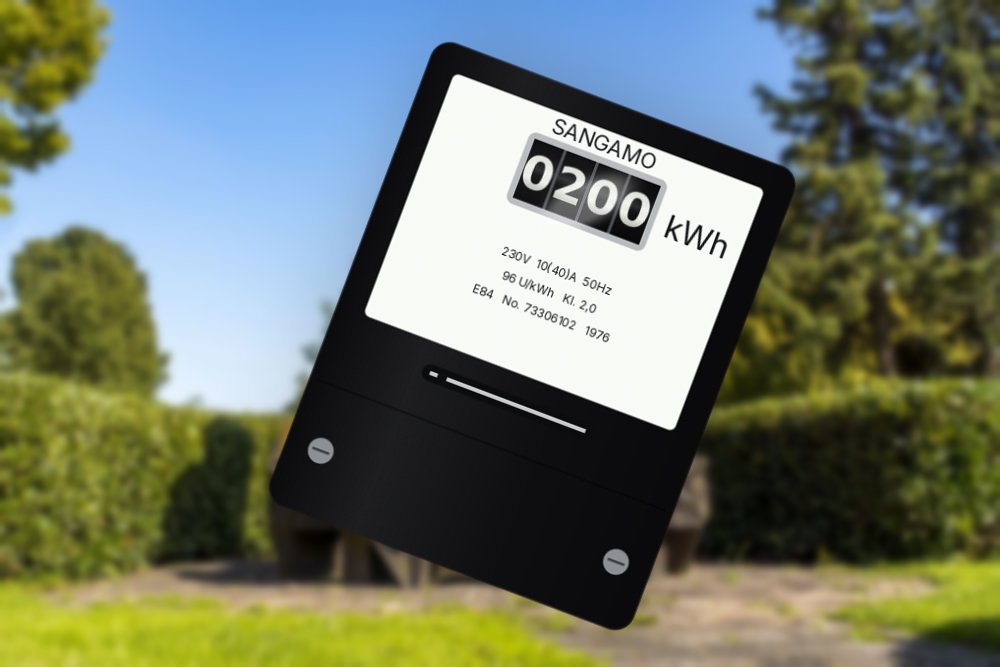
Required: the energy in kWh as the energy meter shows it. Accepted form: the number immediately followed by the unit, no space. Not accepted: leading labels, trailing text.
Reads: 200kWh
